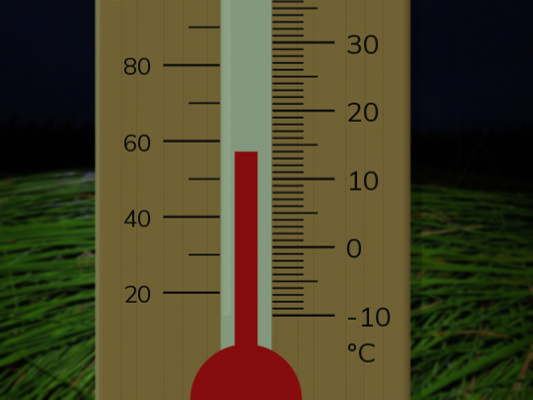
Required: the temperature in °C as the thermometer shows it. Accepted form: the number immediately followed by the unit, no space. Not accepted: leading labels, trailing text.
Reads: 14°C
